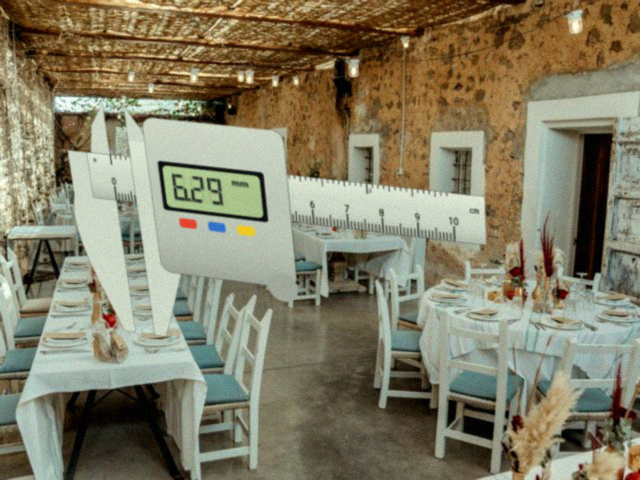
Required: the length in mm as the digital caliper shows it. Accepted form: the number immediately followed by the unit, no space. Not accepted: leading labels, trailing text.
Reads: 6.29mm
